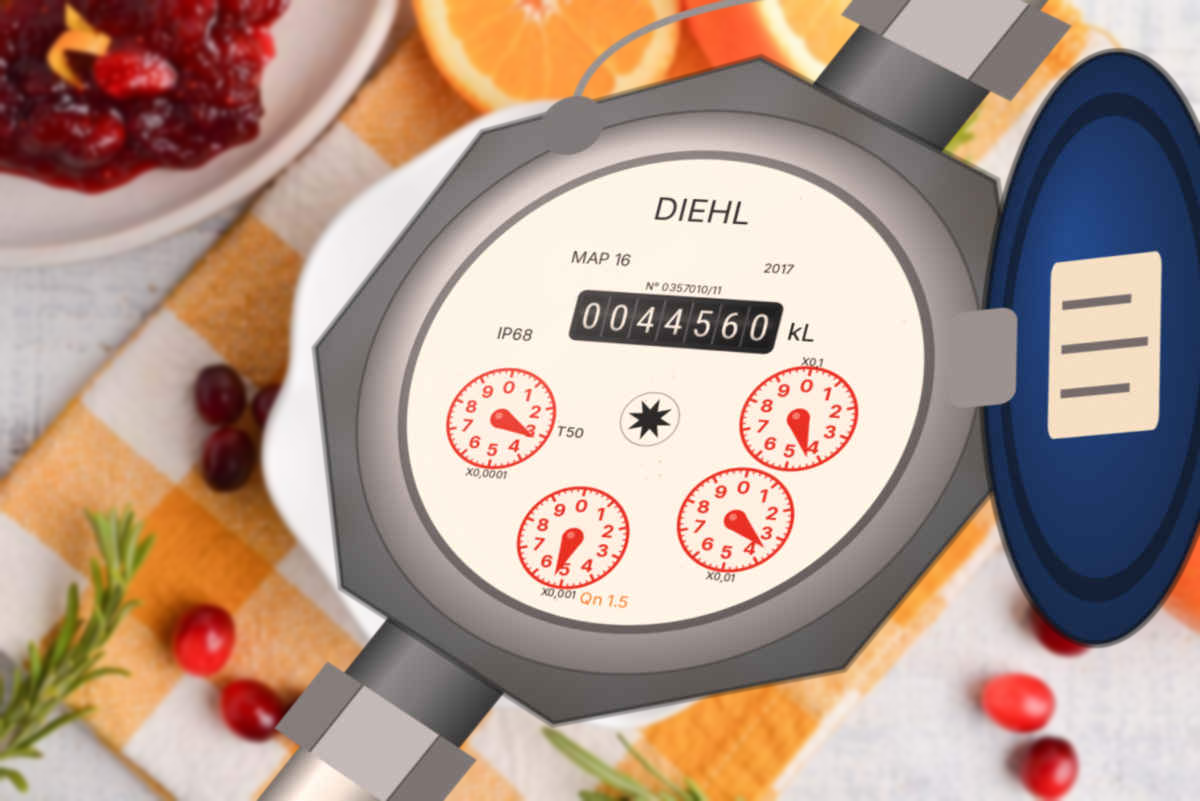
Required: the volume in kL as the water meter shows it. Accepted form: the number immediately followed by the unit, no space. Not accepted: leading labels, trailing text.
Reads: 44560.4353kL
